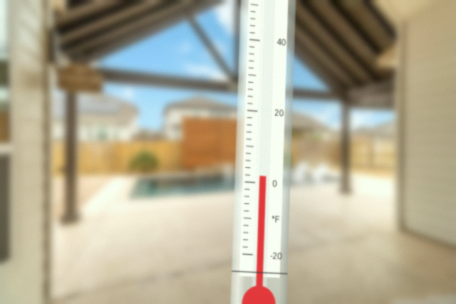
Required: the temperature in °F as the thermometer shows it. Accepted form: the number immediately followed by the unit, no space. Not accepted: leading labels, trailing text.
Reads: 2°F
